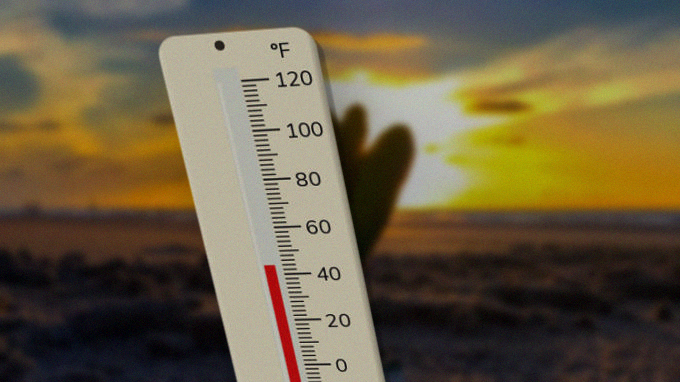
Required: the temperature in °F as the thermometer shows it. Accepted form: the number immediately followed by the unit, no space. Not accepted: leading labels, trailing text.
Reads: 44°F
